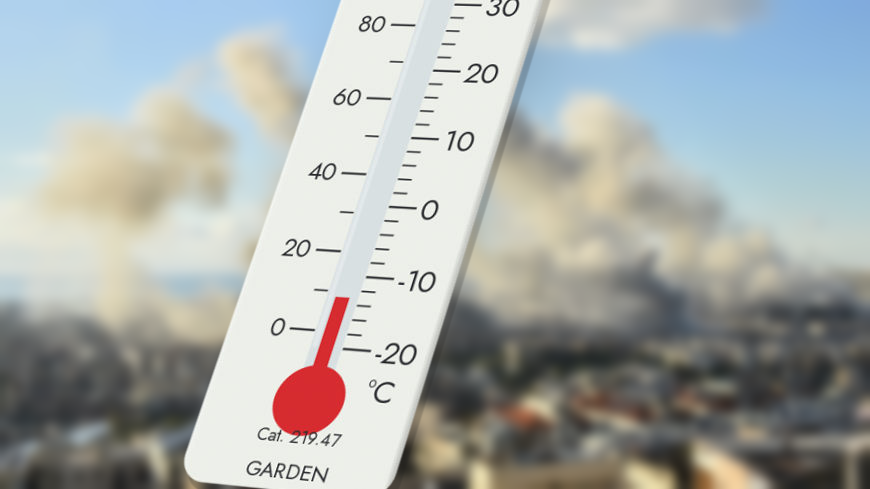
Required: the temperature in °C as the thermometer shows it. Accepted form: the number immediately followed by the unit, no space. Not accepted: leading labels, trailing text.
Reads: -13°C
